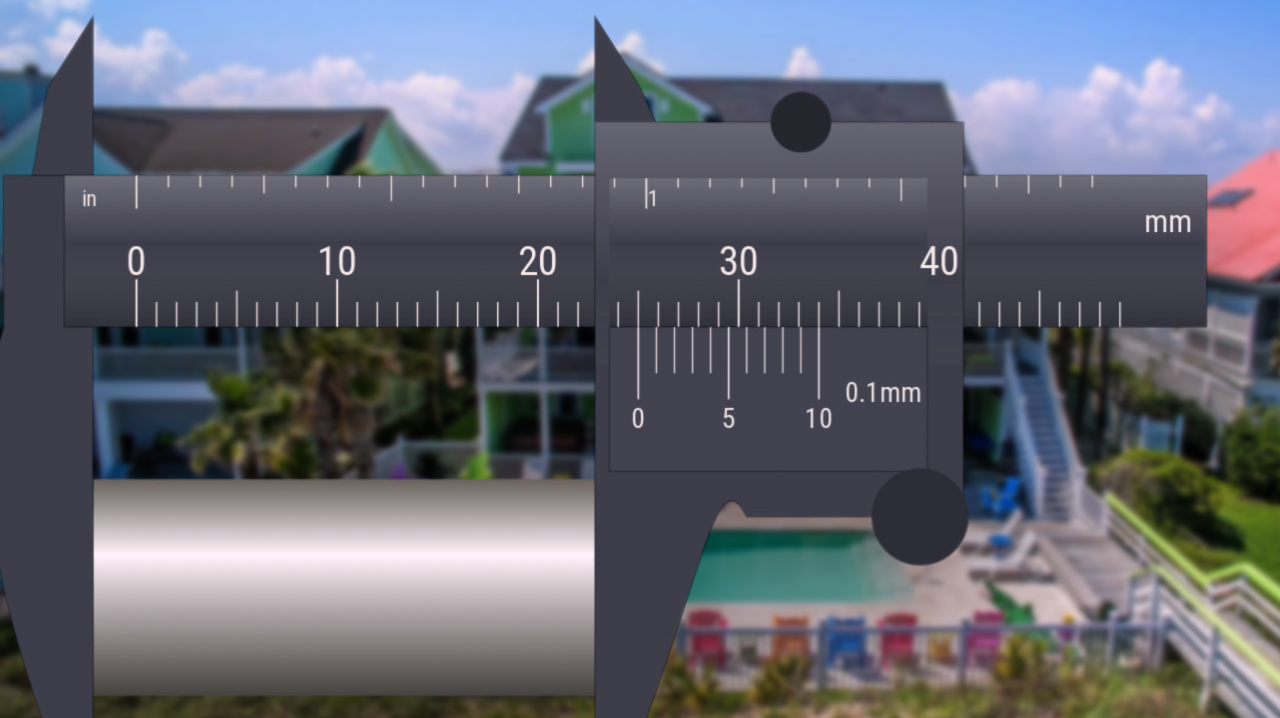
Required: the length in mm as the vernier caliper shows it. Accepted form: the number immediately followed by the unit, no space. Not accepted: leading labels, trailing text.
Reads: 25.0mm
